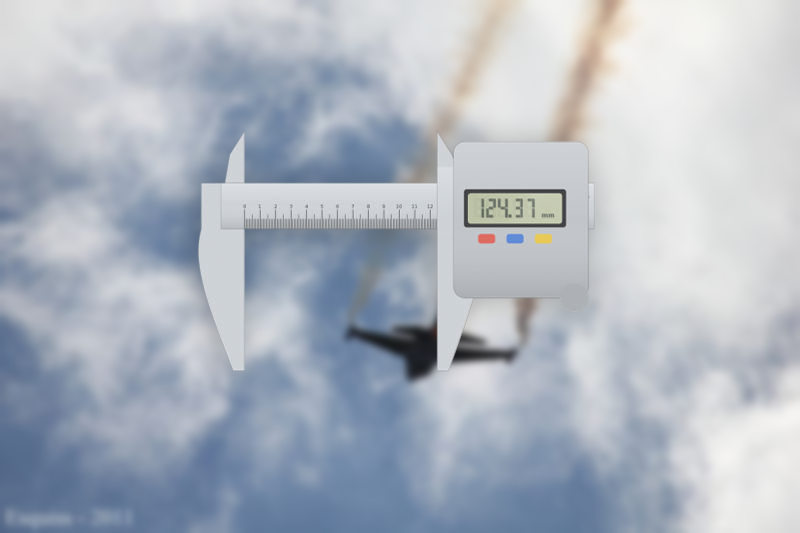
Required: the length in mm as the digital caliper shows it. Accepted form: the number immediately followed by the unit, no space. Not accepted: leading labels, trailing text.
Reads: 124.37mm
